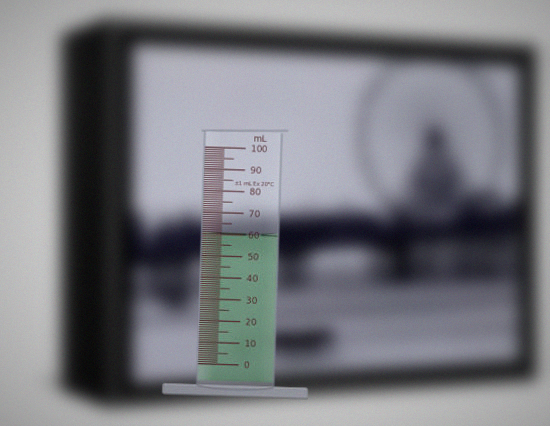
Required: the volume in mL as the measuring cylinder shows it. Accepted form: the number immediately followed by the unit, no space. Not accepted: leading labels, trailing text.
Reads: 60mL
